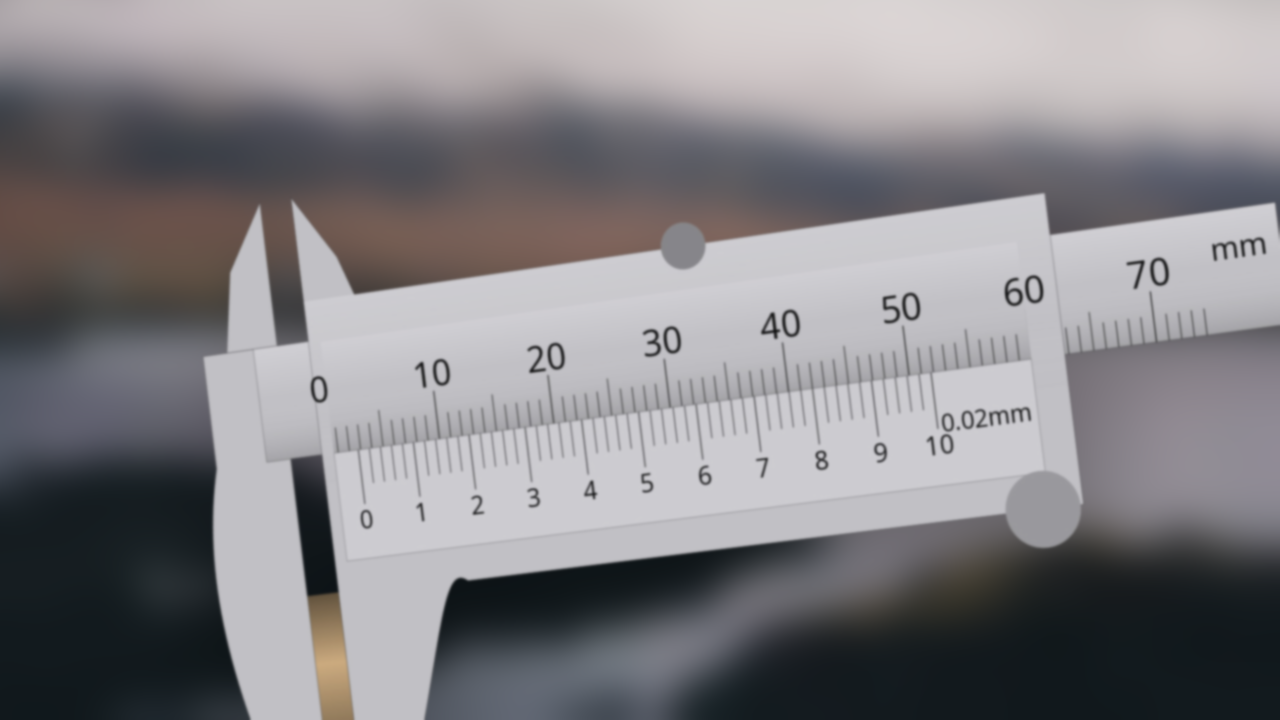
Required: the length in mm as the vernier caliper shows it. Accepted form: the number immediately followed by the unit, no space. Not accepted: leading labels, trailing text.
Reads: 2.8mm
